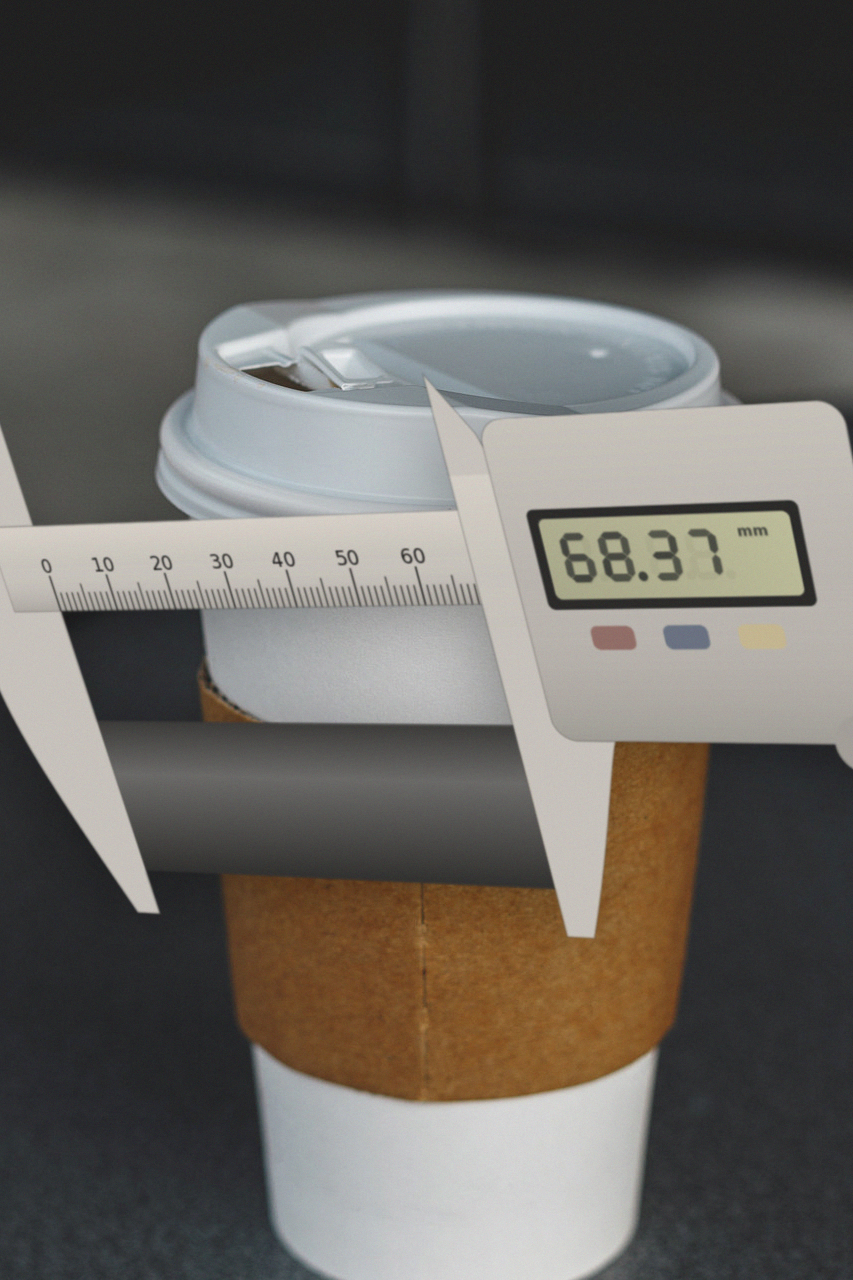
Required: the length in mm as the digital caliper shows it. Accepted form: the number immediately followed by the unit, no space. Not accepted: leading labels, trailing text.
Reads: 68.37mm
